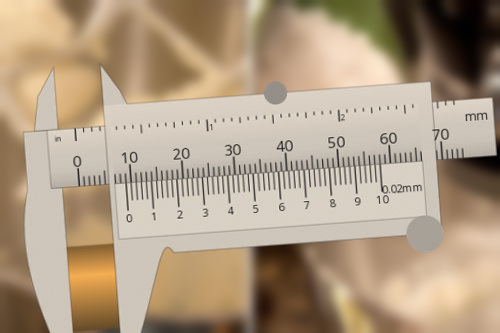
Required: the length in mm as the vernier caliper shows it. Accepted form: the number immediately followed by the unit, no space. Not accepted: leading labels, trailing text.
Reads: 9.0mm
